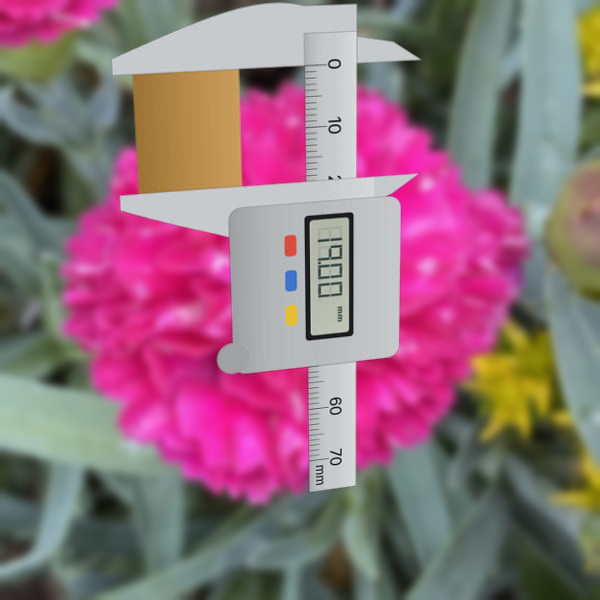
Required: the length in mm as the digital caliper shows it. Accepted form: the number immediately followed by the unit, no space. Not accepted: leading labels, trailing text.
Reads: 19.00mm
